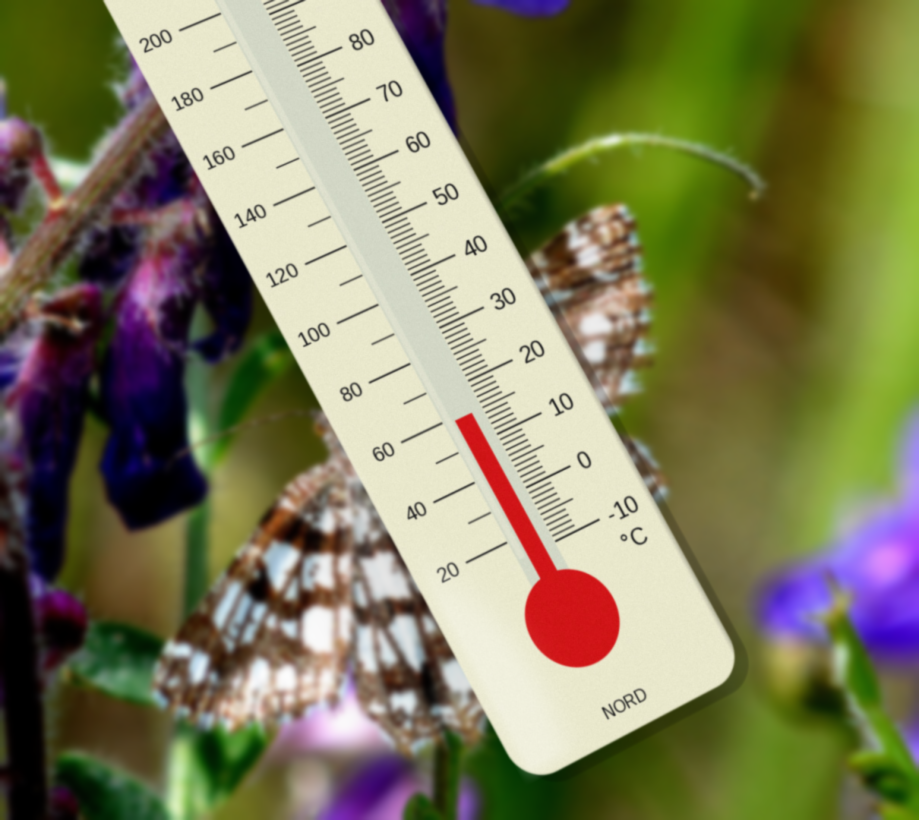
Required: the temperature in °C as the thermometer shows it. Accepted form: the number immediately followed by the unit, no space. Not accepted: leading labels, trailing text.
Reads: 15°C
